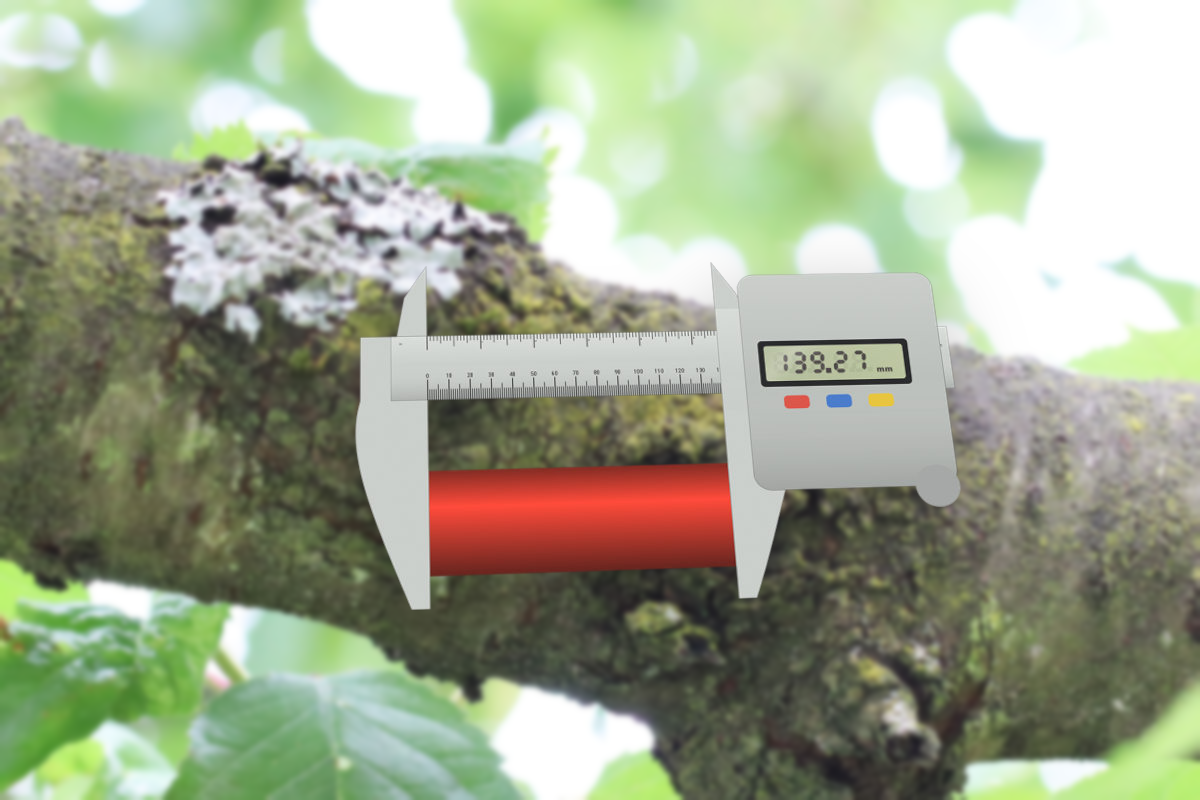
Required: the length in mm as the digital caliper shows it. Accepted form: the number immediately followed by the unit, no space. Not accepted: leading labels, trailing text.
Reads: 139.27mm
